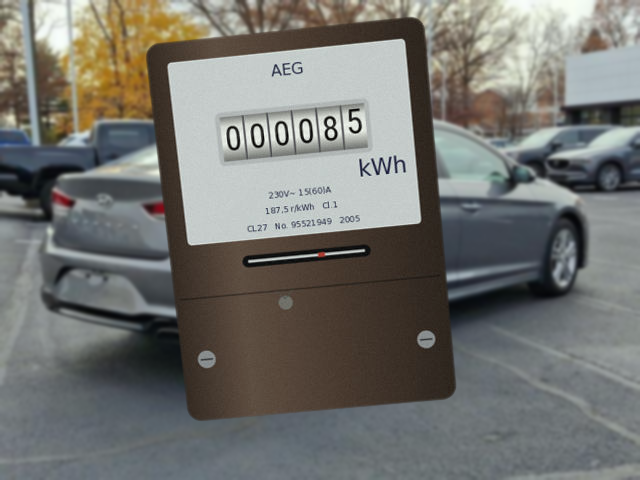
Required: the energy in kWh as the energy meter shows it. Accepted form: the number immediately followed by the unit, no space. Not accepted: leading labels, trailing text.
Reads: 85kWh
